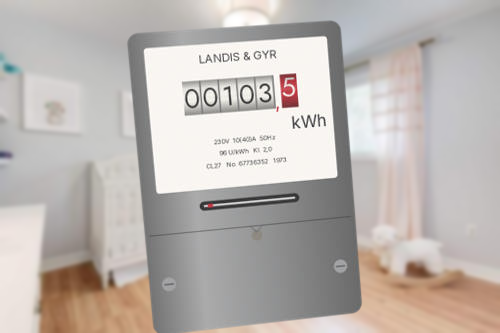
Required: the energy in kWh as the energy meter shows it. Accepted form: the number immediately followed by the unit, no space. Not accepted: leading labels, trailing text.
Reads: 103.5kWh
